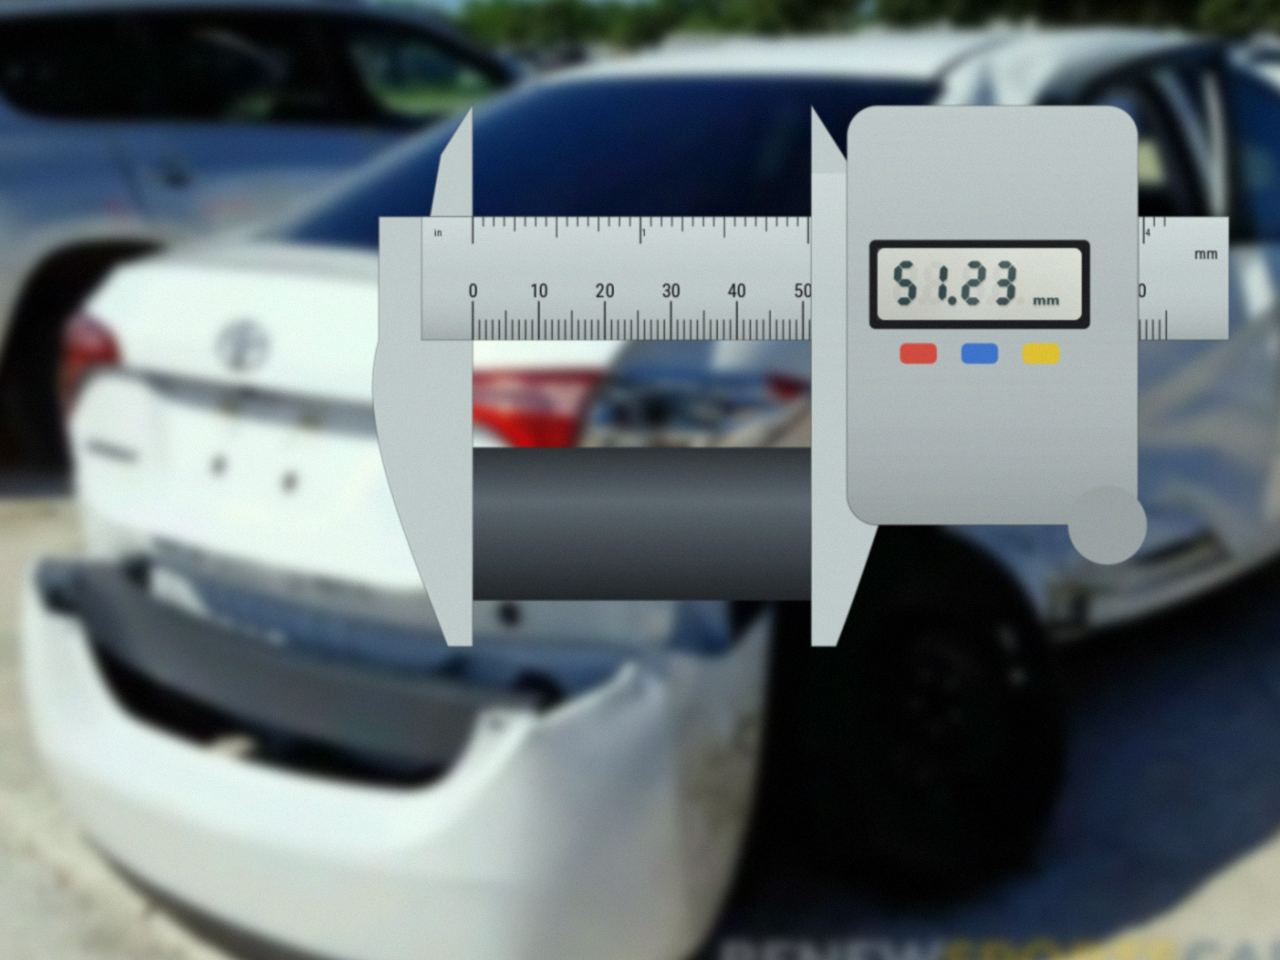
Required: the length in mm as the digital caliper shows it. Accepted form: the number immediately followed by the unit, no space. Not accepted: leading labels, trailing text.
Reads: 51.23mm
